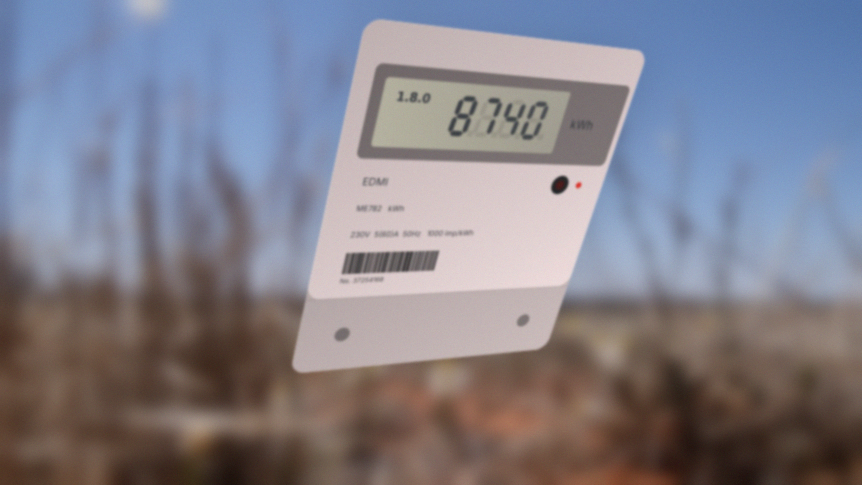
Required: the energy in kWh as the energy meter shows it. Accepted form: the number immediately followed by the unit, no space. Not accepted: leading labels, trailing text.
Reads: 8740kWh
